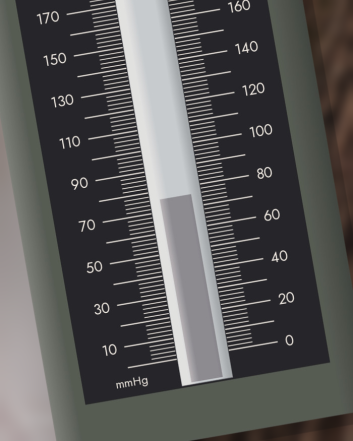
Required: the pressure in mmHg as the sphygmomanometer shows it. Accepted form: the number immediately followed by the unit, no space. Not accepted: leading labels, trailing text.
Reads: 76mmHg
